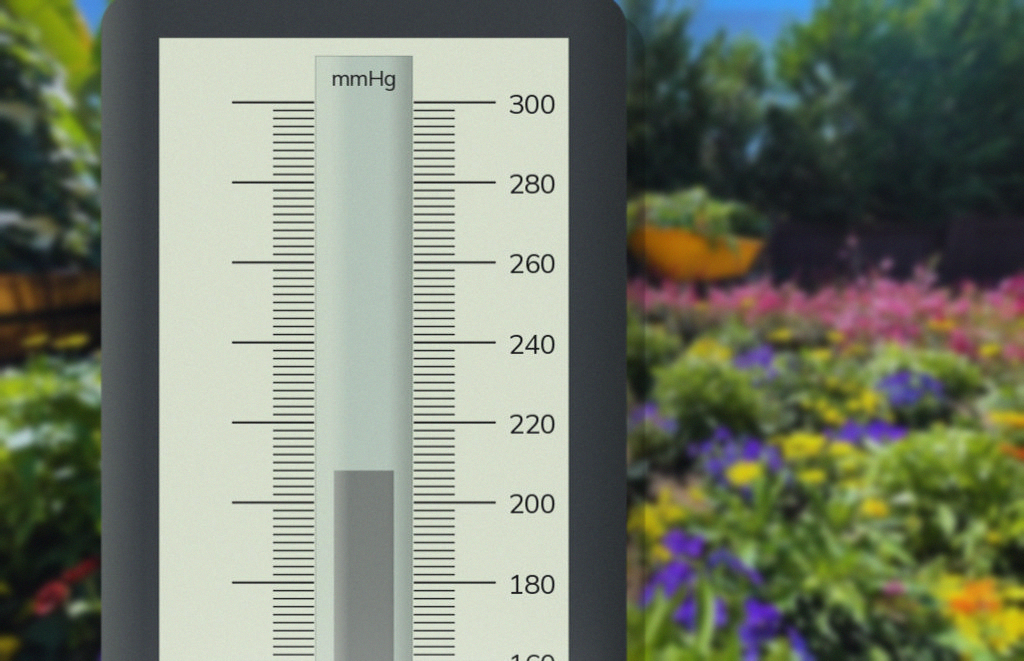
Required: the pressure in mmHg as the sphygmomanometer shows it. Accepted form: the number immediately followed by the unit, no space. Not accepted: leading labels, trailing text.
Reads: 208mmHg
